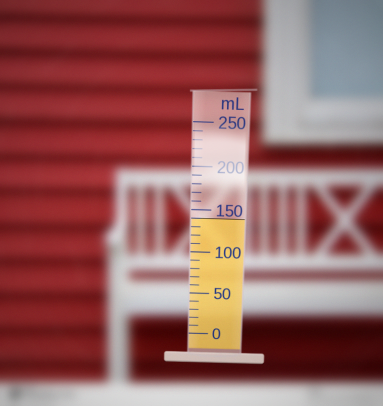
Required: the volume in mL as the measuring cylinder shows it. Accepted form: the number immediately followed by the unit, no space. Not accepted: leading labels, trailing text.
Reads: 140mL
